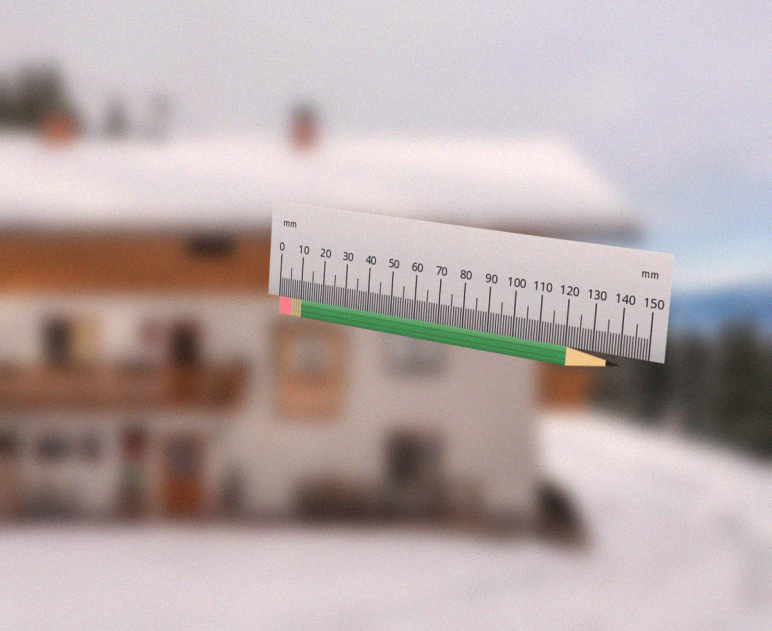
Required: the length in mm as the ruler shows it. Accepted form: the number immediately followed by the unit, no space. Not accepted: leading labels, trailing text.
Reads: 140mm
